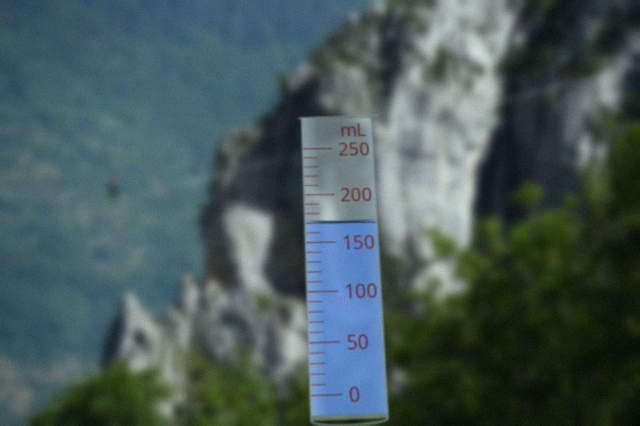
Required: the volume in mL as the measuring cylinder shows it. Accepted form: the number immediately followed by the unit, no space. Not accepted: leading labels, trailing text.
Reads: 170mL
